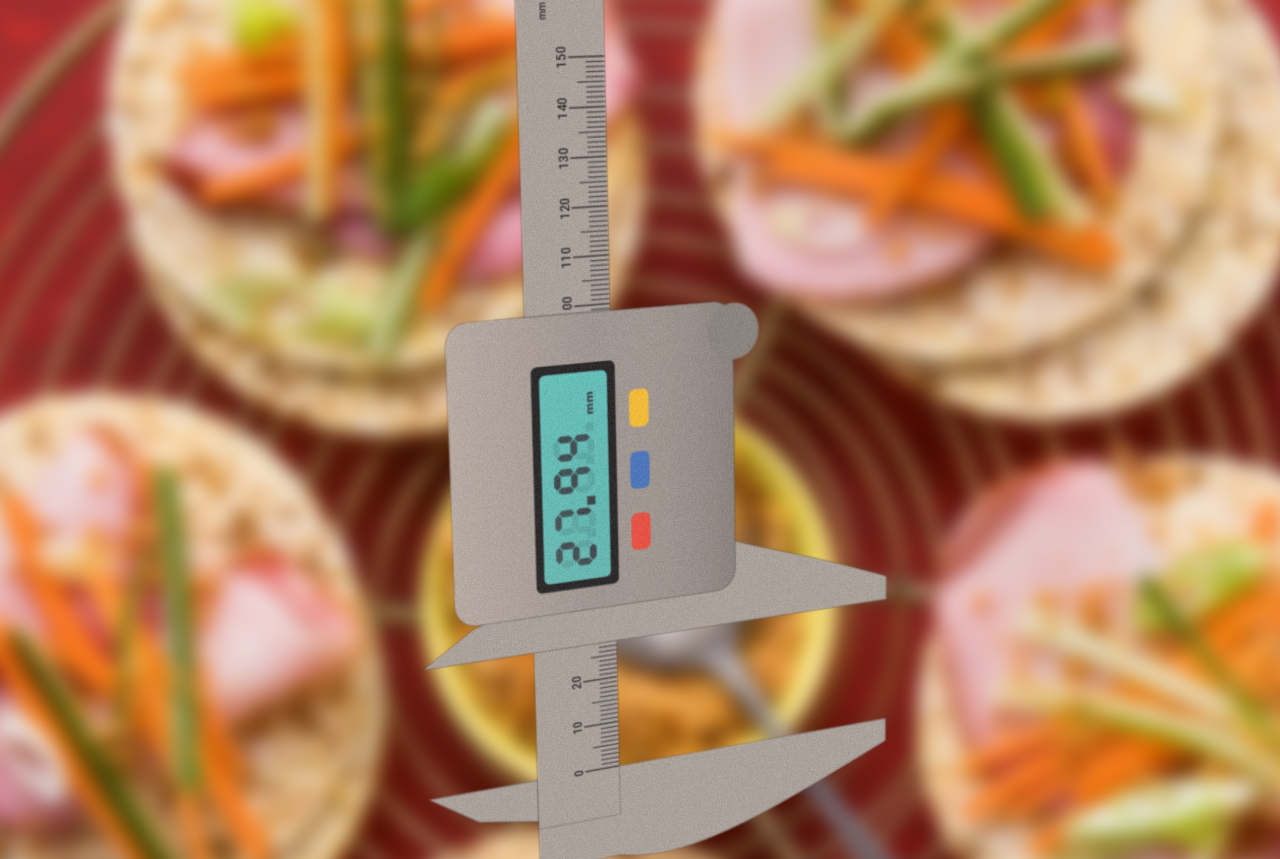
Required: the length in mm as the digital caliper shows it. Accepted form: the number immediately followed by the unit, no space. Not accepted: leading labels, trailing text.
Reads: 27.94mm
